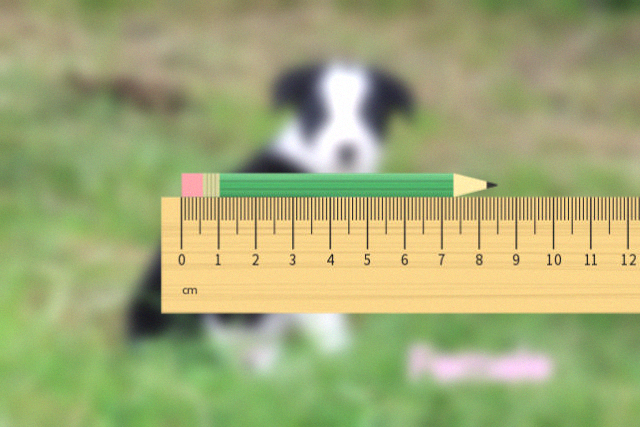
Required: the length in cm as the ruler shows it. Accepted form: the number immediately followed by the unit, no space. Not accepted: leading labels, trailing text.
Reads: 8.5cm
